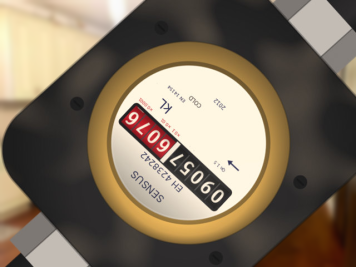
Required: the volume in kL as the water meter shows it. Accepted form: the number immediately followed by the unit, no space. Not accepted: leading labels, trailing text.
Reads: 9057.6076kL
